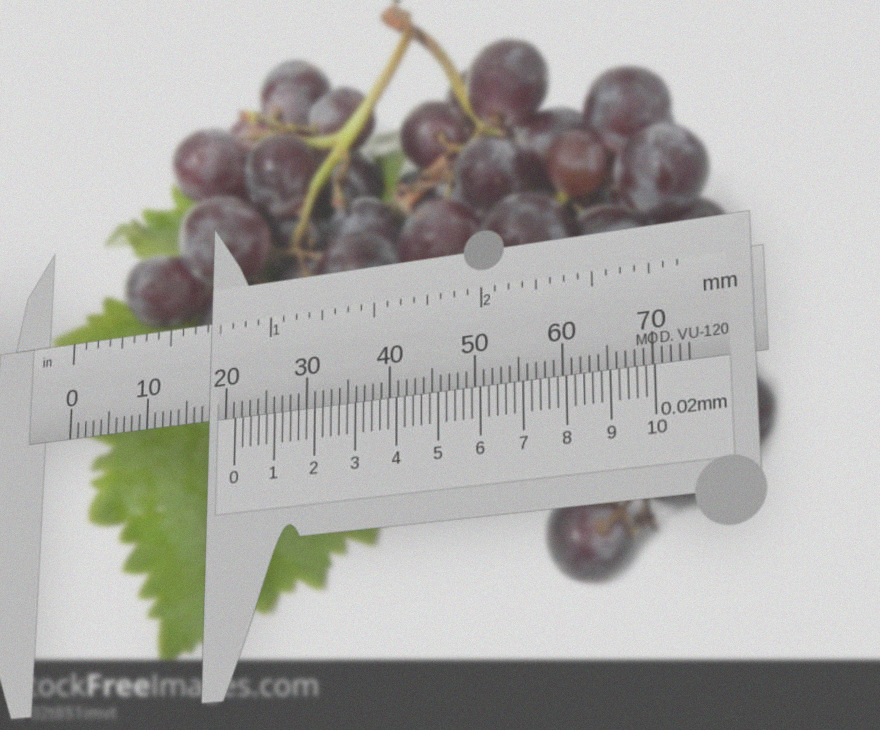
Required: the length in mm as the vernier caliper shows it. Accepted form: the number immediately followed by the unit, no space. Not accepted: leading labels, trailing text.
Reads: 21.2mm
